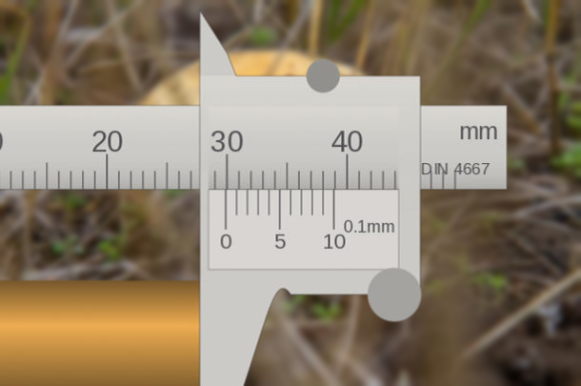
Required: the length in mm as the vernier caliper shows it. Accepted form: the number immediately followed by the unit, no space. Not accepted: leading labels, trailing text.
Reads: 29.9mm
